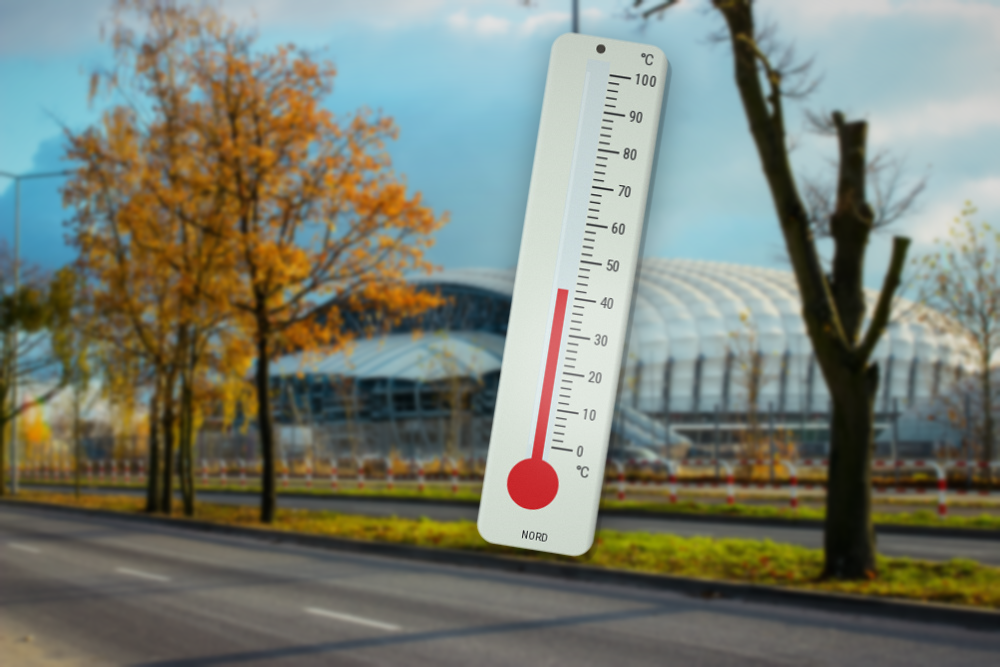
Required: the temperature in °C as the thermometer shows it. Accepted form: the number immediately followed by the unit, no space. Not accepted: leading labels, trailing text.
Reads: 42°C
